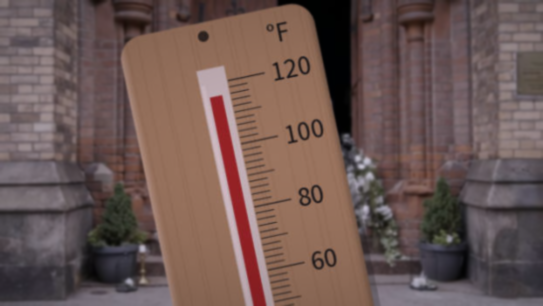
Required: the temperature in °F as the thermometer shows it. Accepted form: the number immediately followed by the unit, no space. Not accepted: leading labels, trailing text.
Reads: 116°F
